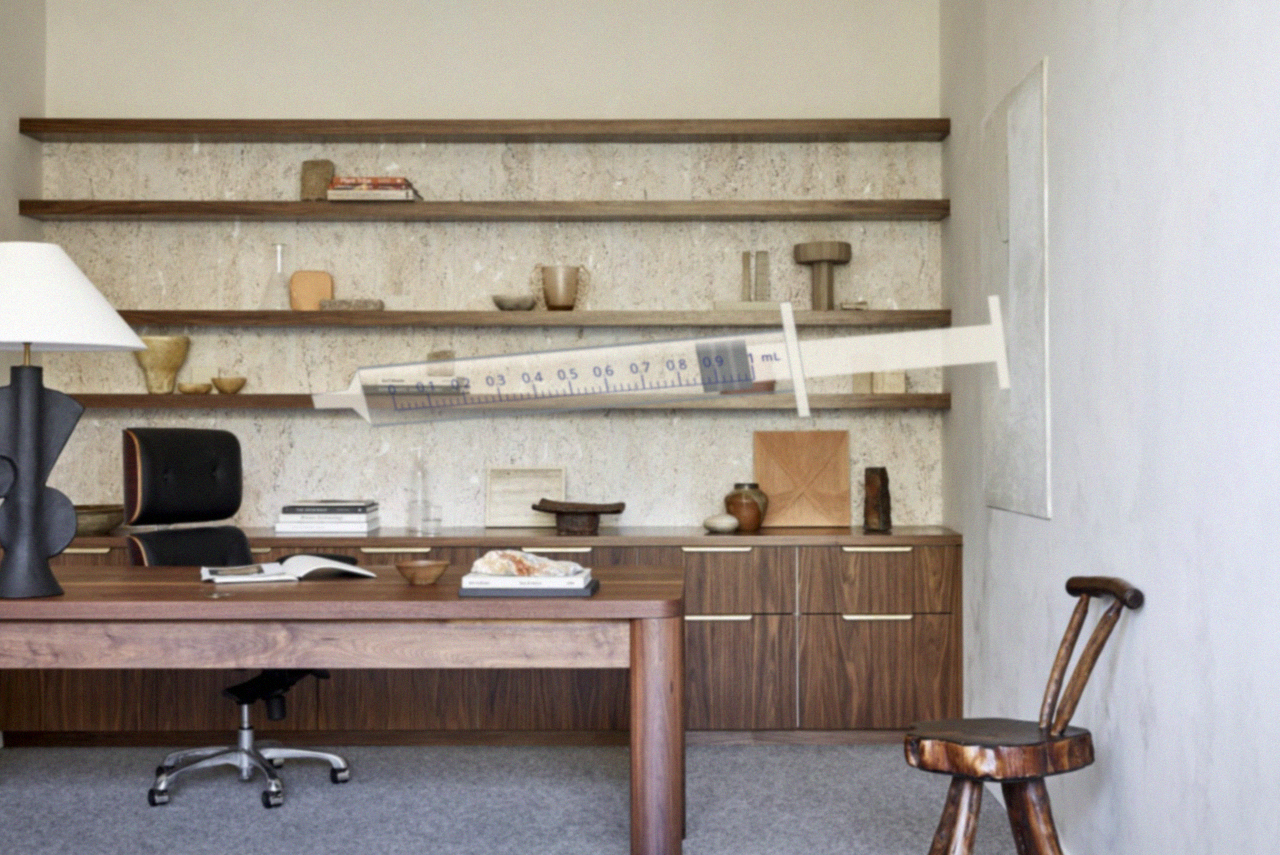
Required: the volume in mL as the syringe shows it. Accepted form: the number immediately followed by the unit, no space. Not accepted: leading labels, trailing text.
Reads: 0.86mL
